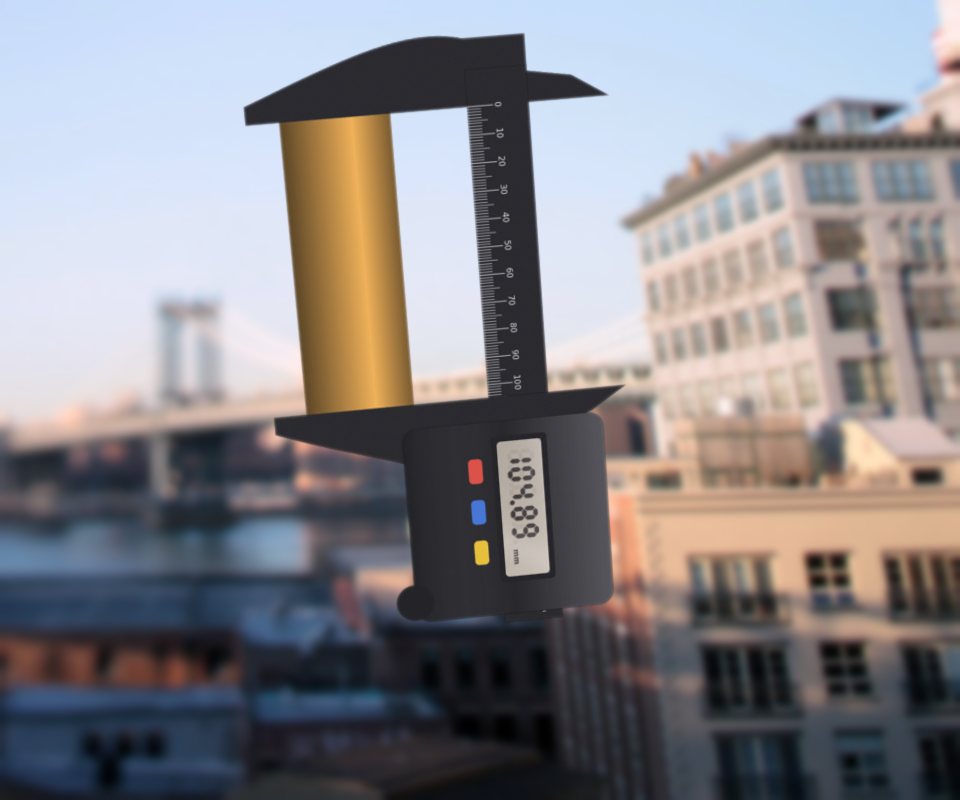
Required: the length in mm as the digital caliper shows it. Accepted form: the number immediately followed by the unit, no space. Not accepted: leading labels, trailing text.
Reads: 104.89mm
